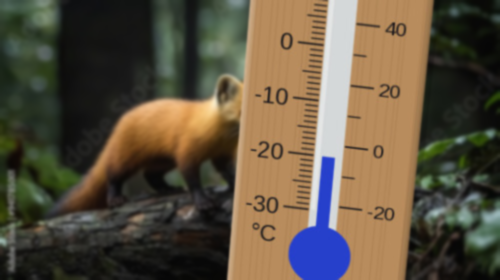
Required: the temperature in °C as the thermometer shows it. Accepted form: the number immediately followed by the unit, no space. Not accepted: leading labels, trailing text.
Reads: -20°C
